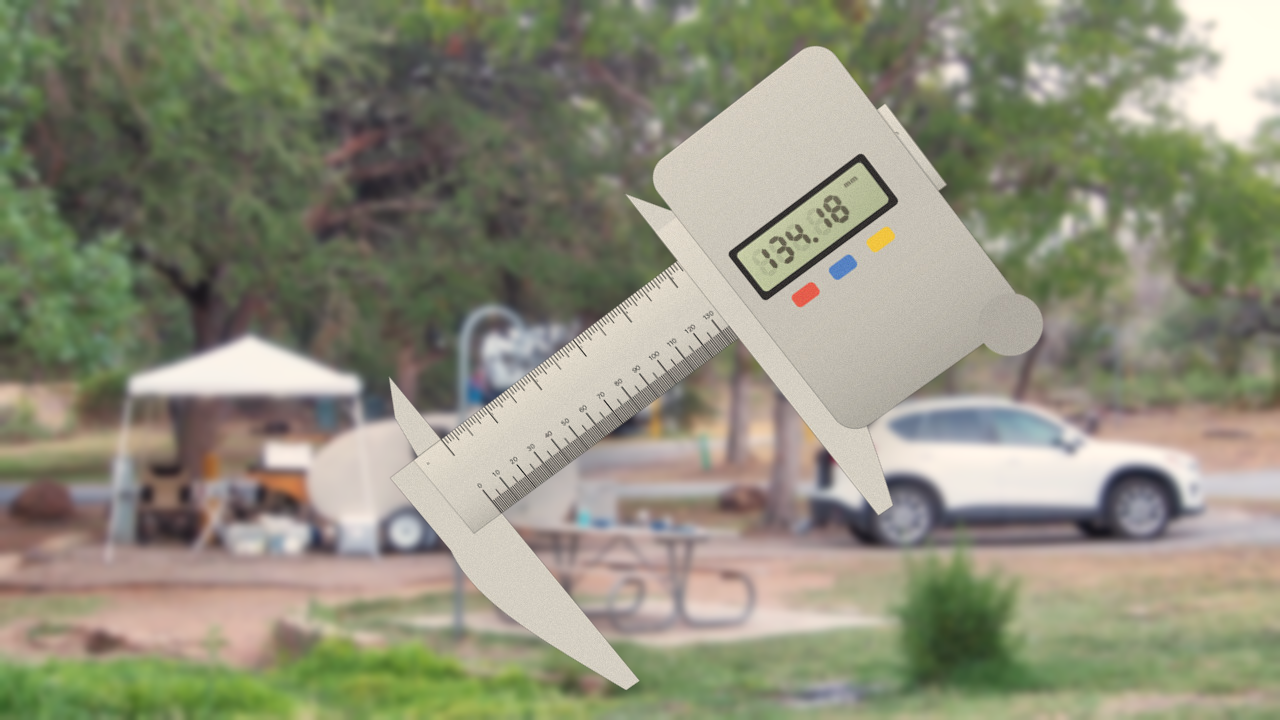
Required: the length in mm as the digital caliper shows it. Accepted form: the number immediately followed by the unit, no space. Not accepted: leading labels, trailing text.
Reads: 134.18mm
